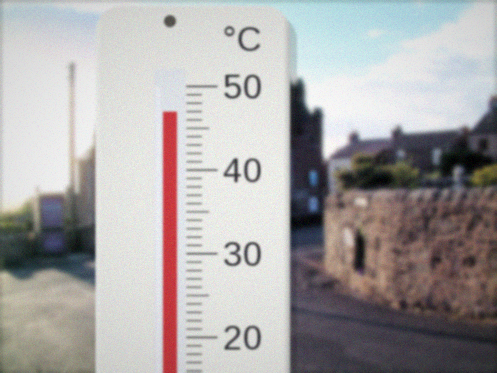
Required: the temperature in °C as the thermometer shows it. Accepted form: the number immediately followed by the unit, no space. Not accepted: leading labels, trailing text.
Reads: 47°C
